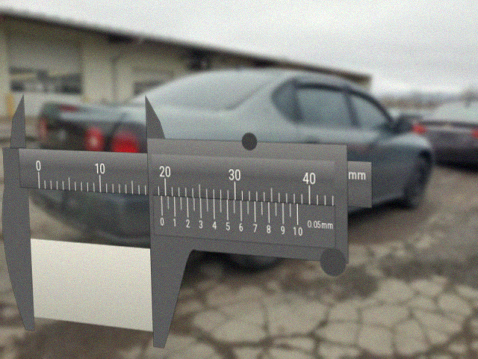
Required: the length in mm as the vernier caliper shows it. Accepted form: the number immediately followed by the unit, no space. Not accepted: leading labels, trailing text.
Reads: 19.4mm
